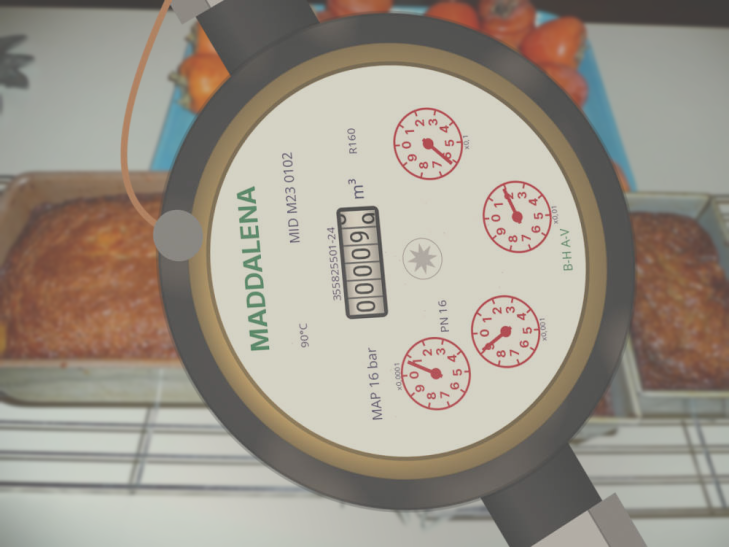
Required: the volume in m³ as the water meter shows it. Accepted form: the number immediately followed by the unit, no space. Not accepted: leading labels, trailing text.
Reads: 98.6190m³
